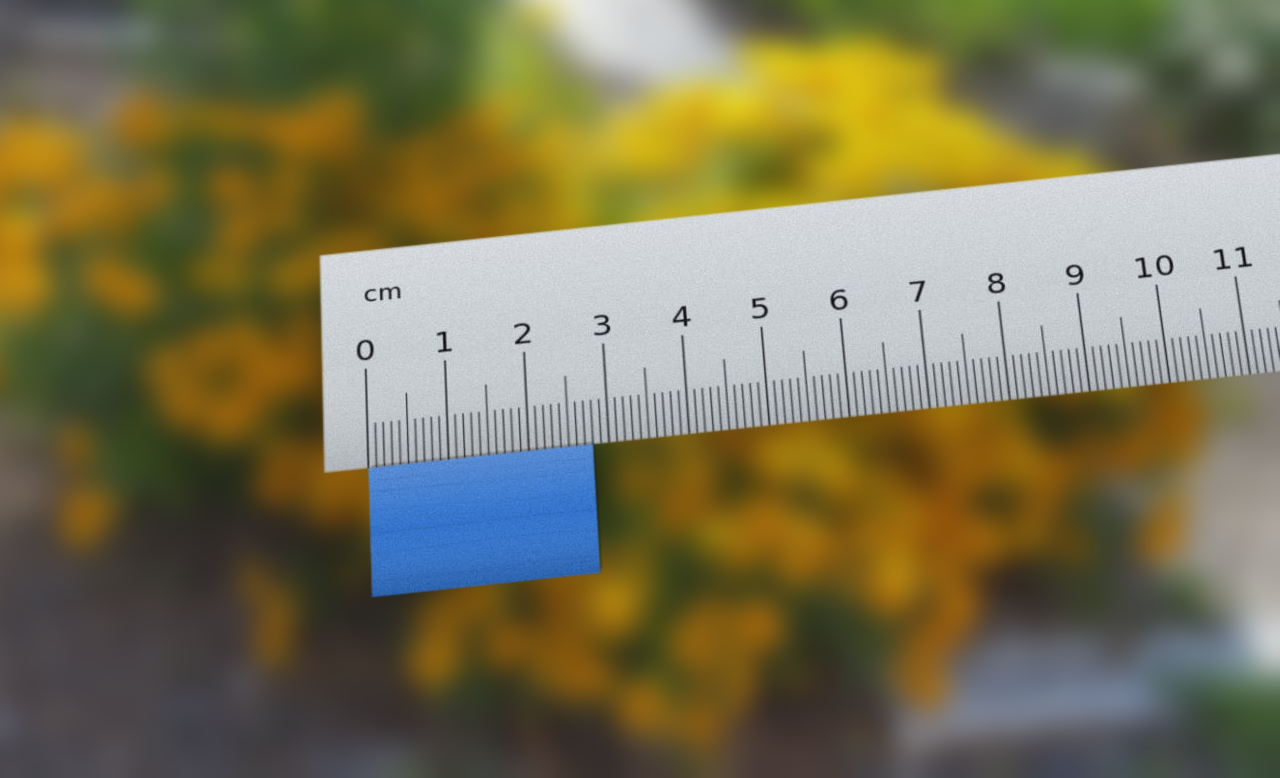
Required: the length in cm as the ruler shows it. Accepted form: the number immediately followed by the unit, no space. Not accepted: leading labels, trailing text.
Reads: 2.8cm
